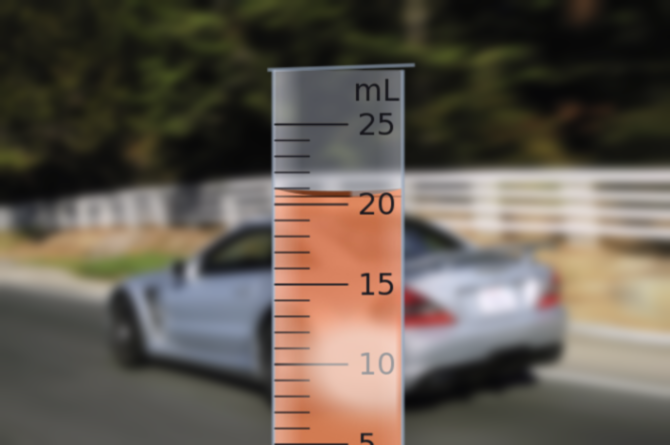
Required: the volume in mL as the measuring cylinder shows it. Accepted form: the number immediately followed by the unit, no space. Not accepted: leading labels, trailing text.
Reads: 20.5mL
